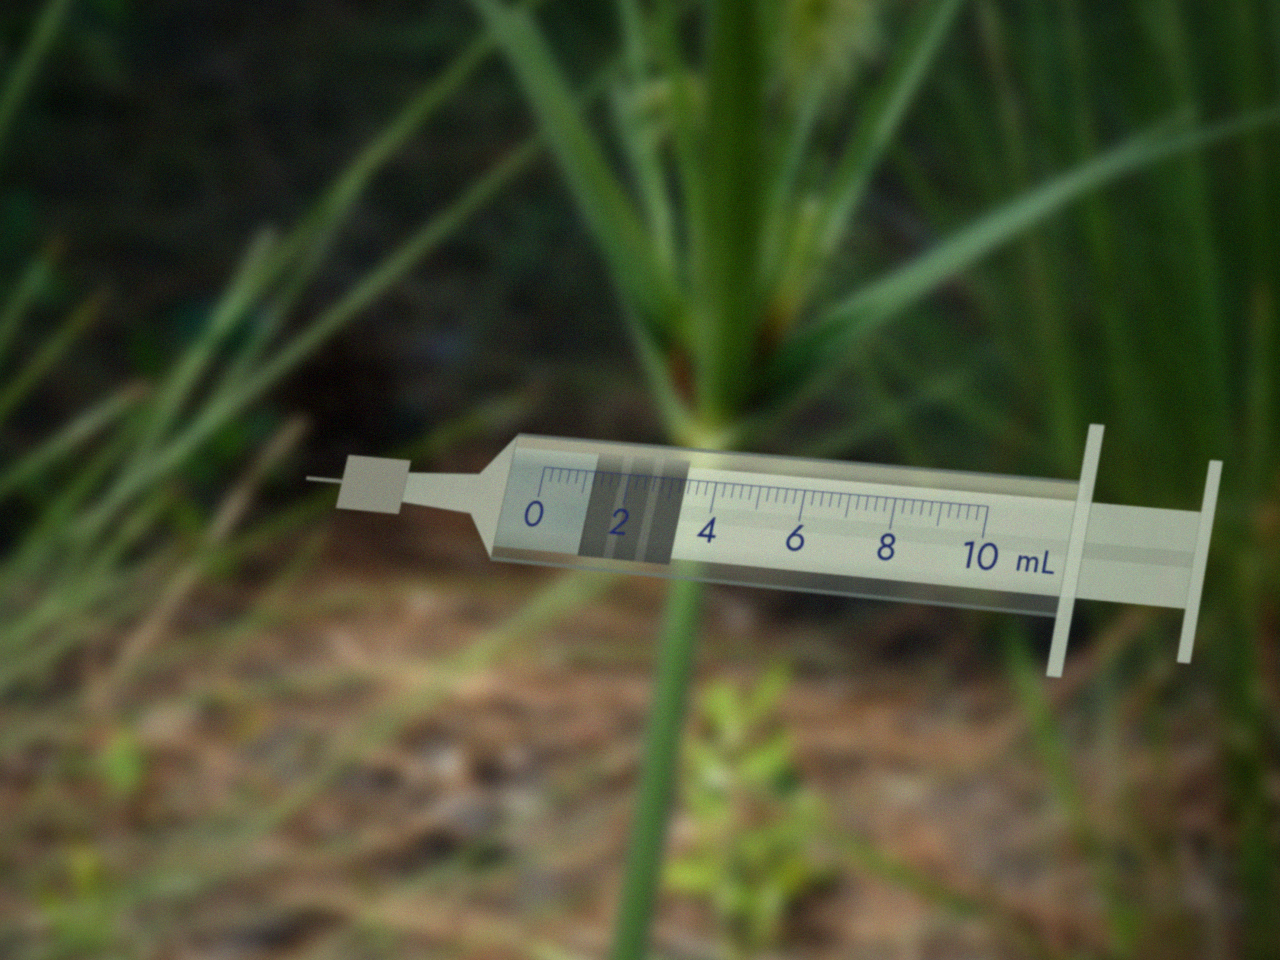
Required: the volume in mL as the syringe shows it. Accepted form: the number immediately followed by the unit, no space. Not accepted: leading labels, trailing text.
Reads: 1.2mL
